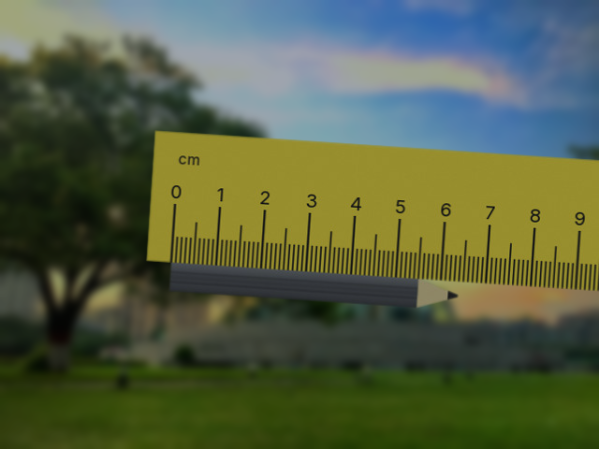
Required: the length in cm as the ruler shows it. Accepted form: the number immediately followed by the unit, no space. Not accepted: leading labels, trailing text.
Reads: 6.4cm
